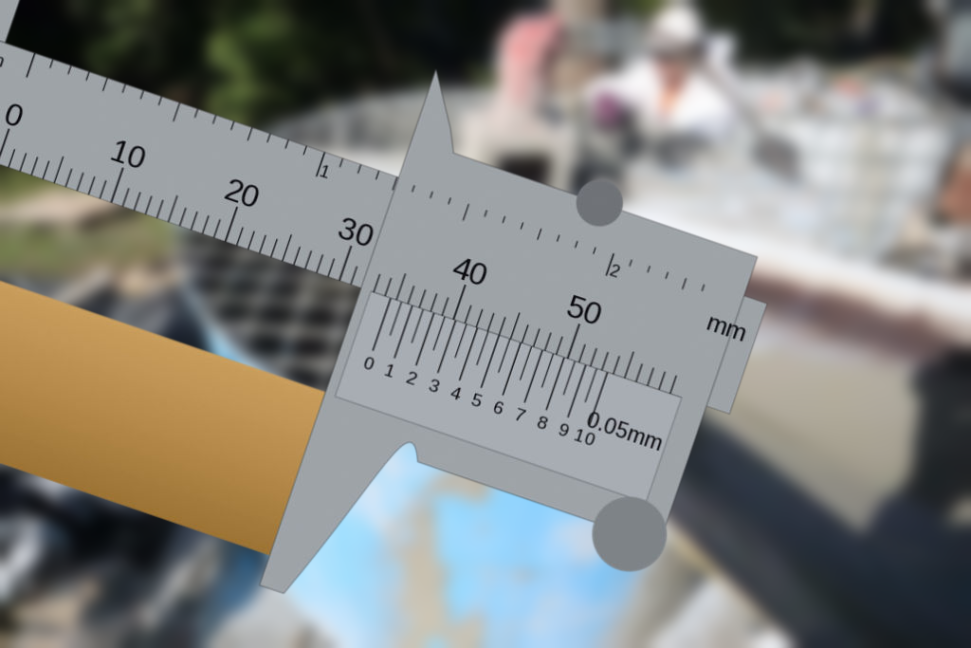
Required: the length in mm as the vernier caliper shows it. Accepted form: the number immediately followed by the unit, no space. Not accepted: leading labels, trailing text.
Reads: 34.5mm
